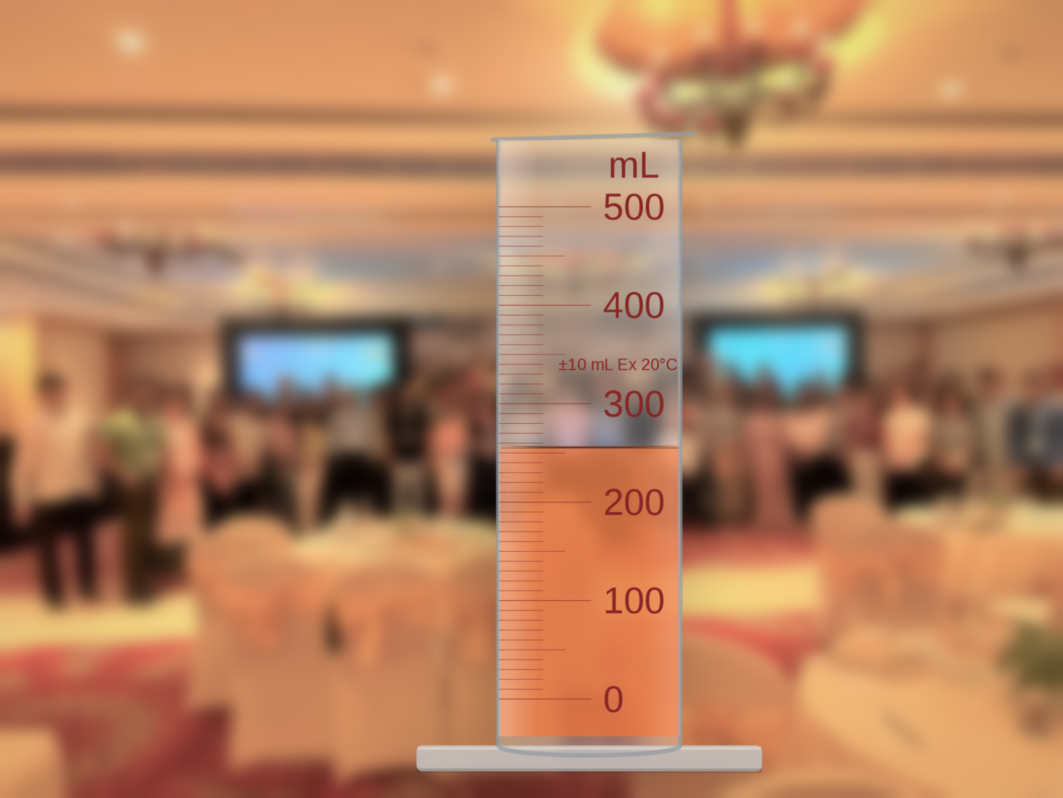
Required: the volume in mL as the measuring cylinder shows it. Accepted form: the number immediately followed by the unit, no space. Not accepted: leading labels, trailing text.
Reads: 255mL
